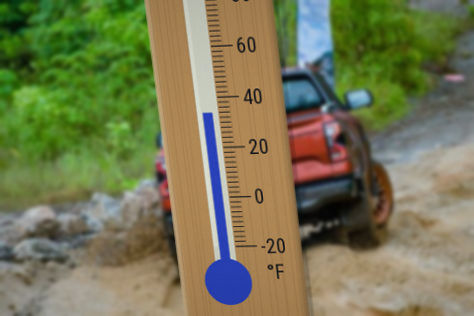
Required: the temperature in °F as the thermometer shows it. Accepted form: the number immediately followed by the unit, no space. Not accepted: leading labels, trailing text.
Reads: 34°F
